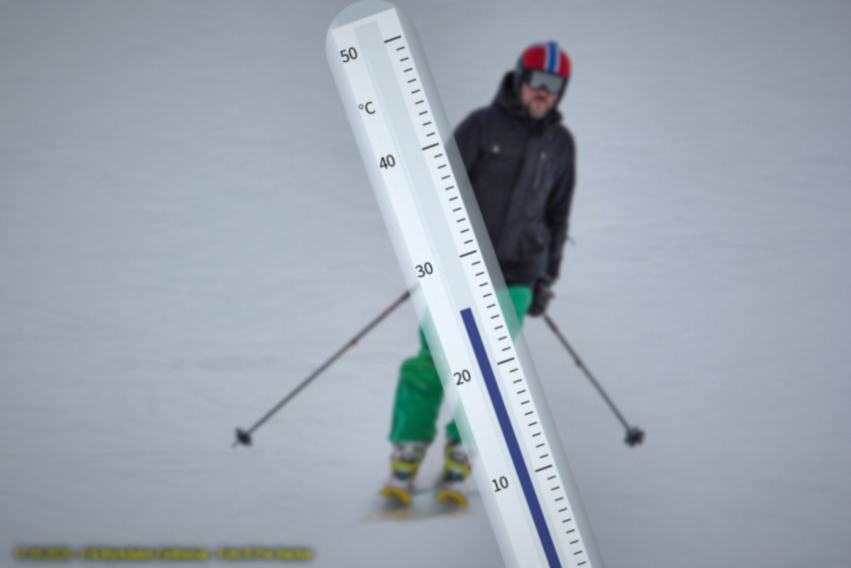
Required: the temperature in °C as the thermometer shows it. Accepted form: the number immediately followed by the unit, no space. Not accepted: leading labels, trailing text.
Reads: 25.5°C
